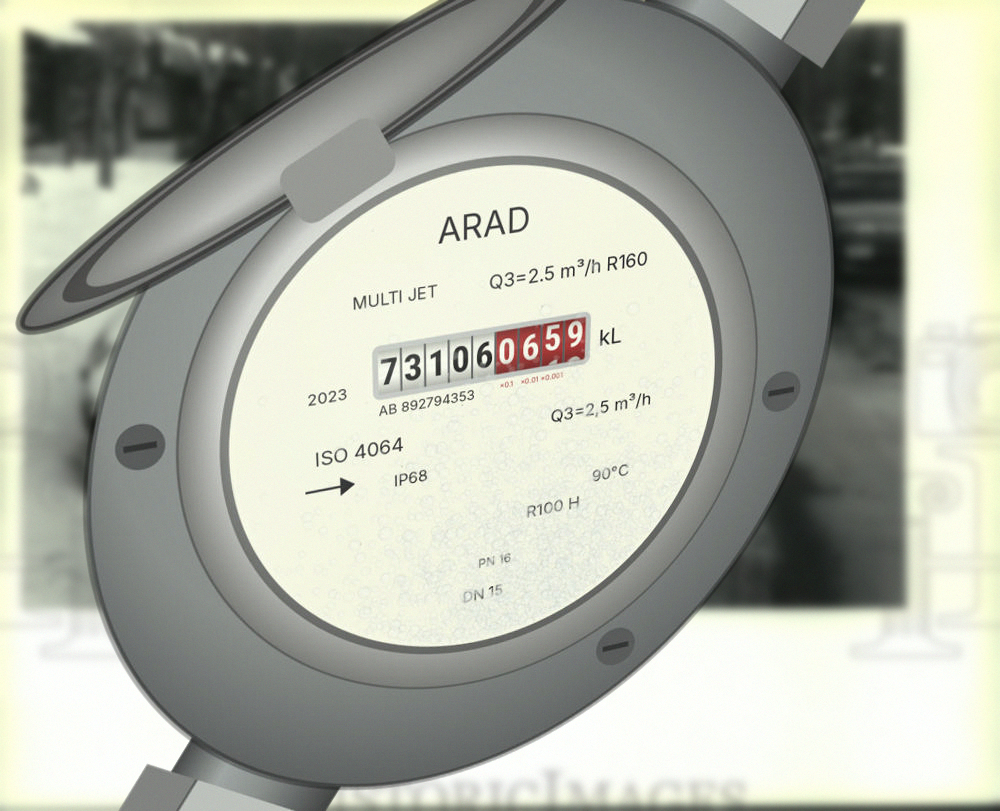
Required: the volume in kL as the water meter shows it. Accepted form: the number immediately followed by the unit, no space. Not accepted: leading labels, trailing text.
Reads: 73106.0659kL
